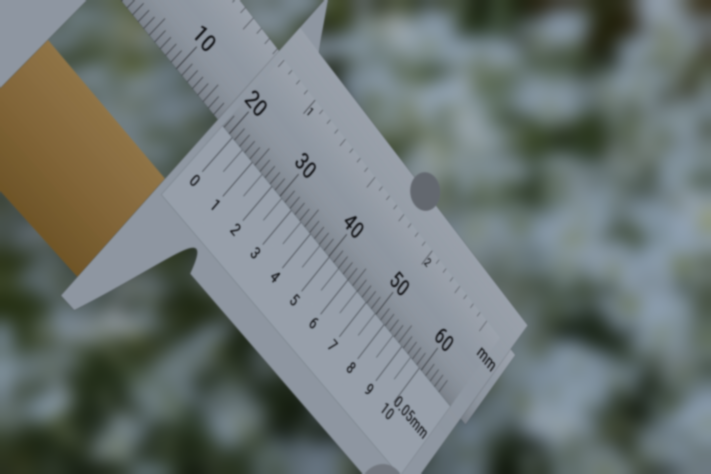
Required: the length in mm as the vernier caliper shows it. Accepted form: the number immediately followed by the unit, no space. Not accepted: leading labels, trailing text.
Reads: 20.6mm
